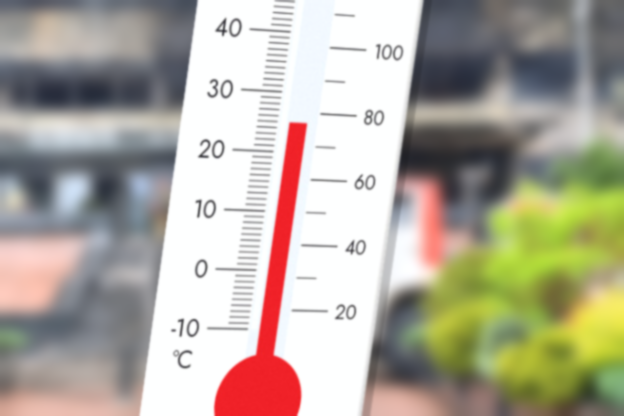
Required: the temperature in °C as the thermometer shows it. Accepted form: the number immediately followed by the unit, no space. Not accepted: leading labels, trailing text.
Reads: 25°C
